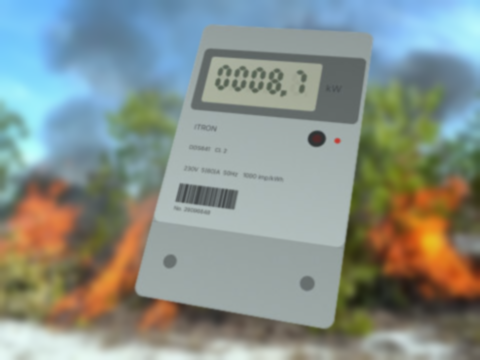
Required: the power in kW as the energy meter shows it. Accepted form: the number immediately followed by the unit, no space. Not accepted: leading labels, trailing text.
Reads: 8.7kW
